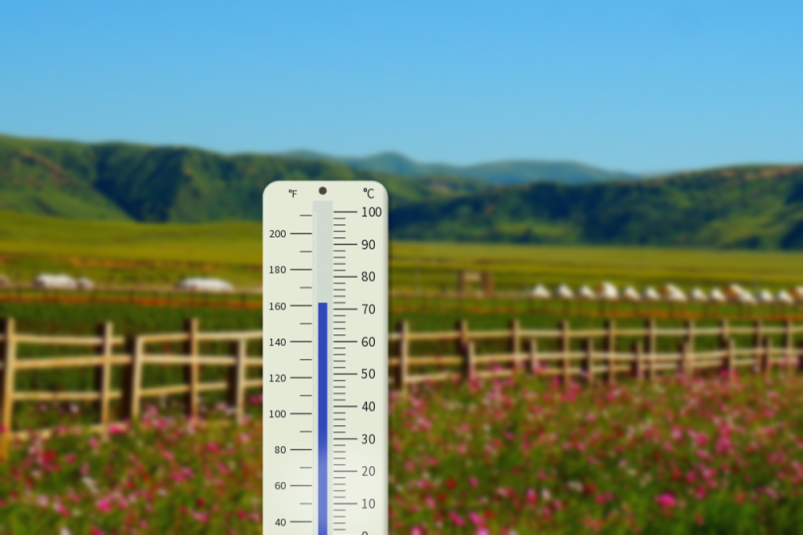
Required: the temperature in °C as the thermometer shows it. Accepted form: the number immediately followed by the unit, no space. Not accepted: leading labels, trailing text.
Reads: 72°C
